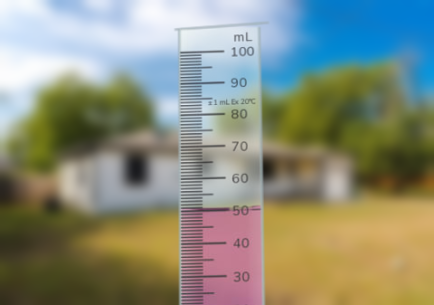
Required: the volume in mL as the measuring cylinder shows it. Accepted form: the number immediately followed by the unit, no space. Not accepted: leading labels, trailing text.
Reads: 50mL
